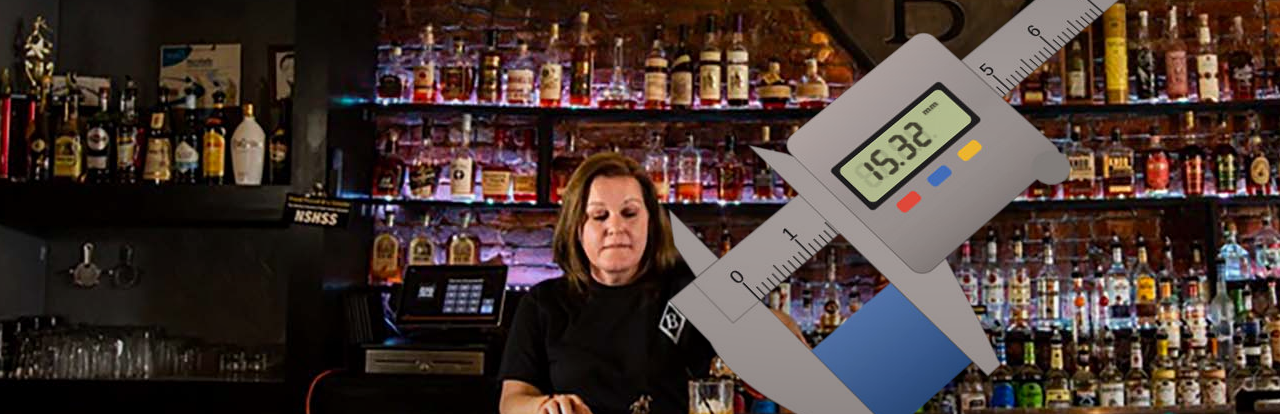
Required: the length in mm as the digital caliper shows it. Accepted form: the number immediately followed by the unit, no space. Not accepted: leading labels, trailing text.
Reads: 15.32mm
